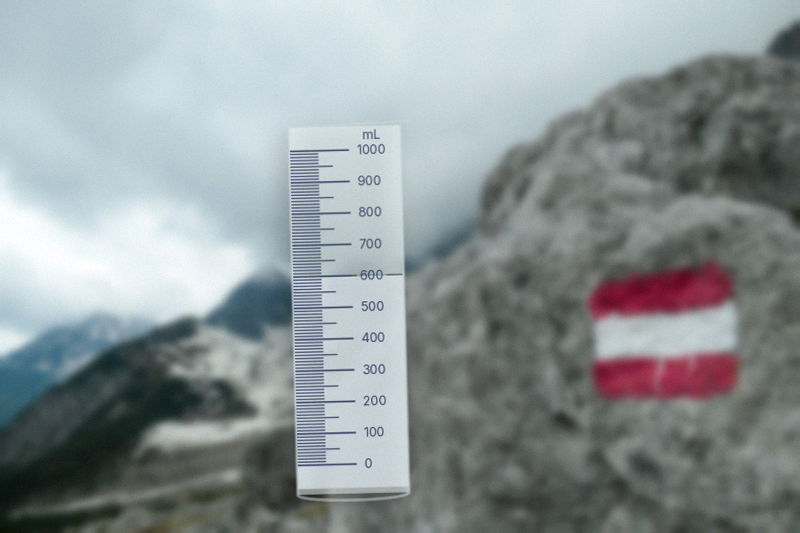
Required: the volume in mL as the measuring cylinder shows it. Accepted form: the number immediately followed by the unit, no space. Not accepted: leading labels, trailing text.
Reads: 600mL
